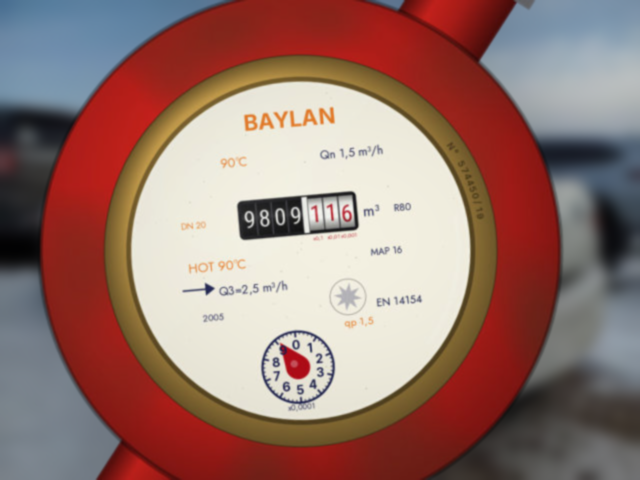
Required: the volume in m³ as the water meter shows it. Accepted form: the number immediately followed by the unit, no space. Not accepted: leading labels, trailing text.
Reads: 9809.1159m³
